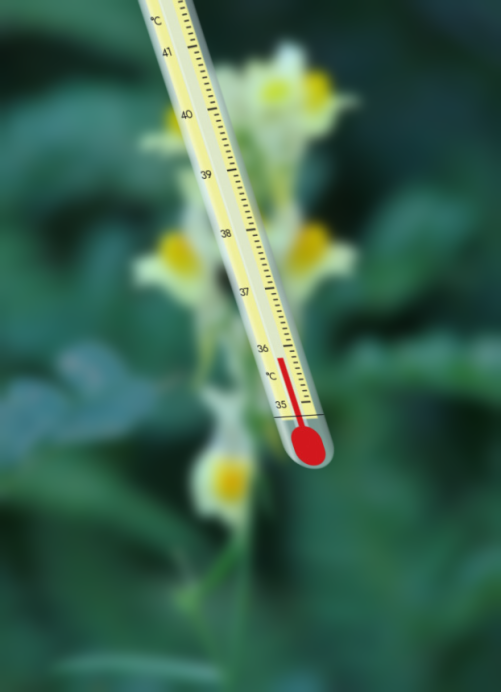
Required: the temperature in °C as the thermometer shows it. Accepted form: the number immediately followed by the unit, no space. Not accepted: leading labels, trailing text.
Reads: 35.8°C
